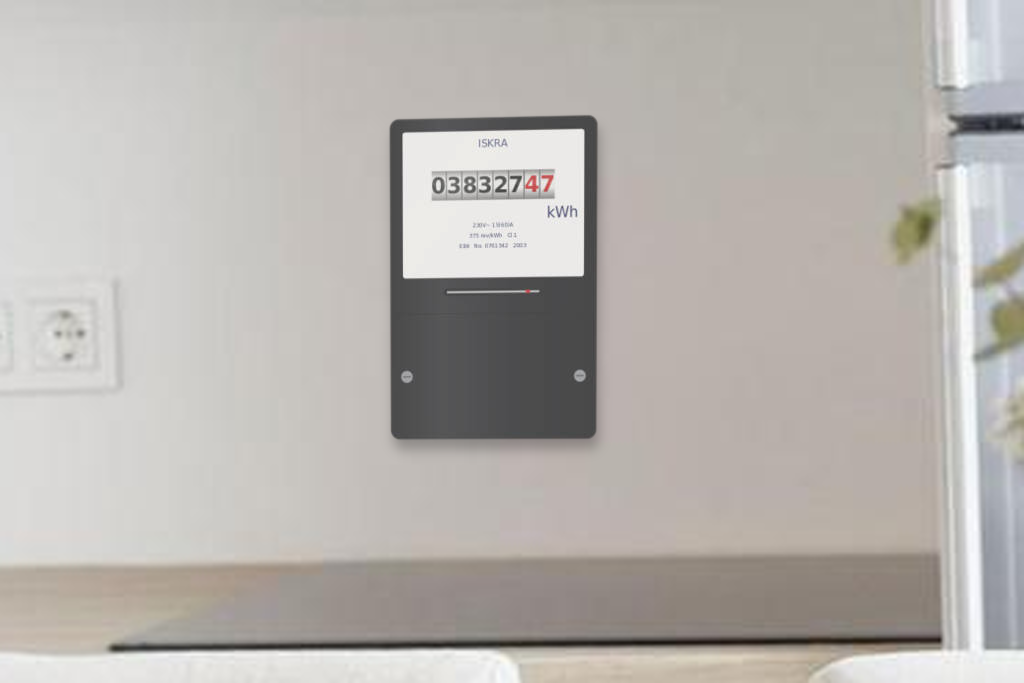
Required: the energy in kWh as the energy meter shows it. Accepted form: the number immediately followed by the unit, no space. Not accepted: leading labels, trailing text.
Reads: 38327.47kWh
